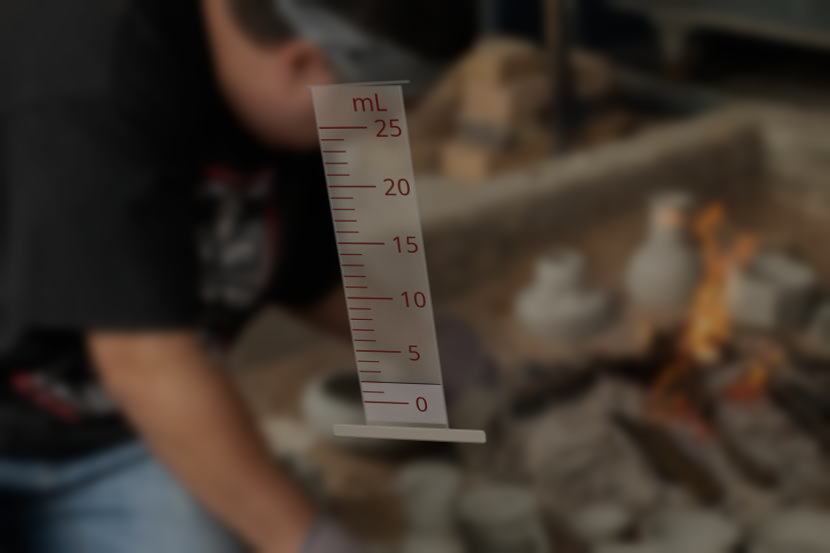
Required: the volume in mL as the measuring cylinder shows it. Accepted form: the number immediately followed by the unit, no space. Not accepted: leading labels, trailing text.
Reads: 2mL
